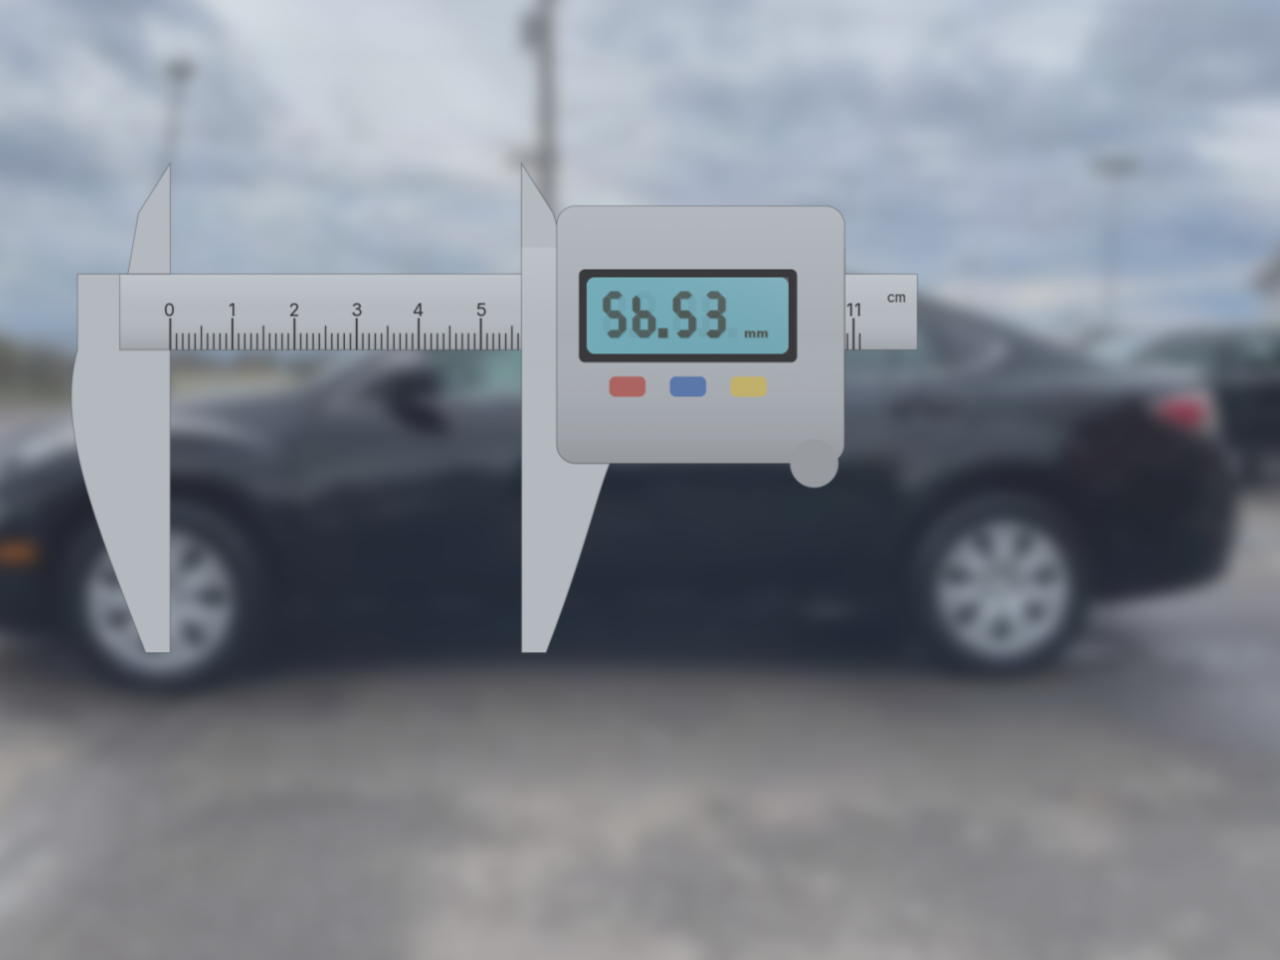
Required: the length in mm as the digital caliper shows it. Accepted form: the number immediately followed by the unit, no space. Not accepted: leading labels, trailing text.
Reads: 56.53mm
